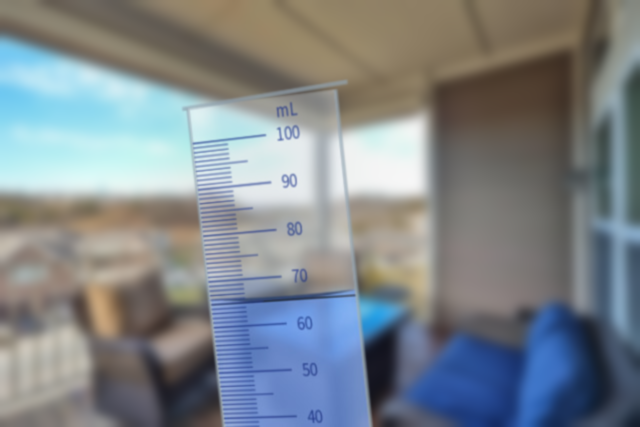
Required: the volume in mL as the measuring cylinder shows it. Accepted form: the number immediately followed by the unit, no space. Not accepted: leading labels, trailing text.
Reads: 65mL
